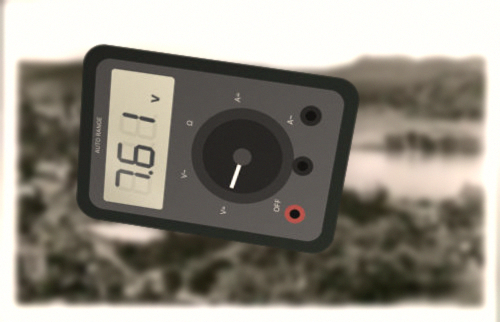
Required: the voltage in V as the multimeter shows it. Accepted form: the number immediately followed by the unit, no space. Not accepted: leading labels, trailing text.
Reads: 7.61V
